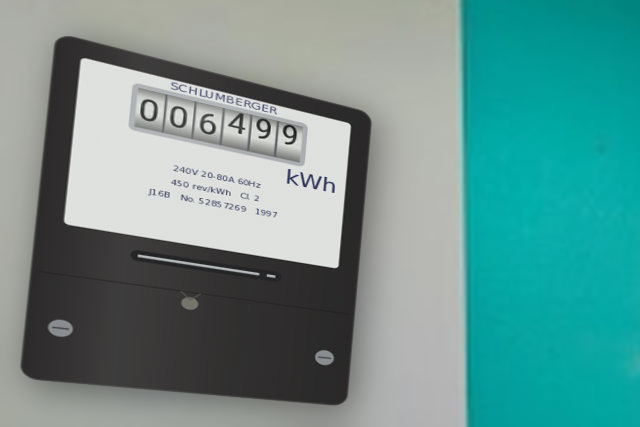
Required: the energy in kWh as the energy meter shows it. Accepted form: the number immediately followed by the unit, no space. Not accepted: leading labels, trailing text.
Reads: 6499kWh
